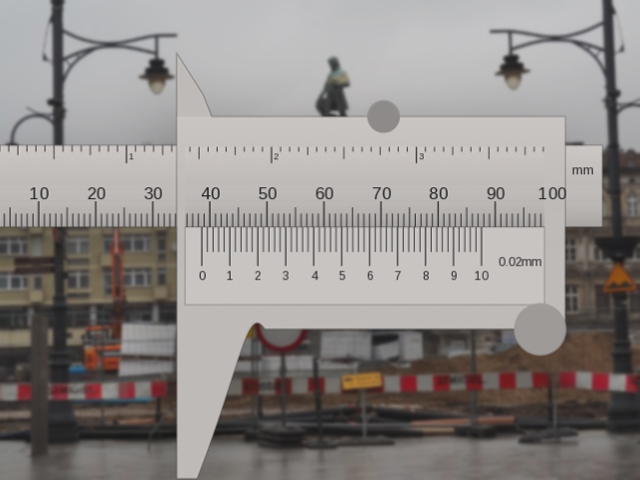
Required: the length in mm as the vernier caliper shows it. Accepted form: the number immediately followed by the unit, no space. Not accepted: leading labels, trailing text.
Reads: 38.6mm
